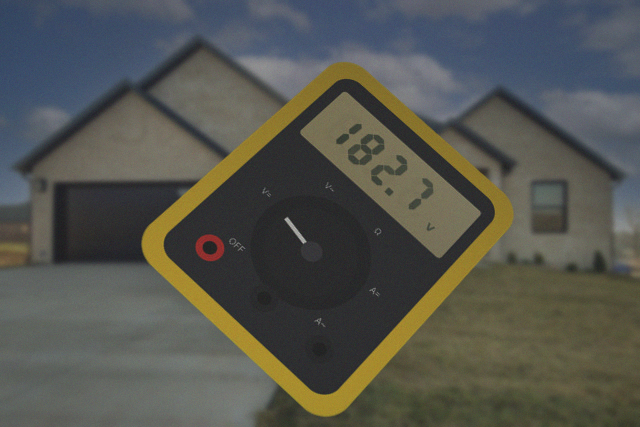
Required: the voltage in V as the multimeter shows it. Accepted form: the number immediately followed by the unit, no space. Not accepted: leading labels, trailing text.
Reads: 182.7V
